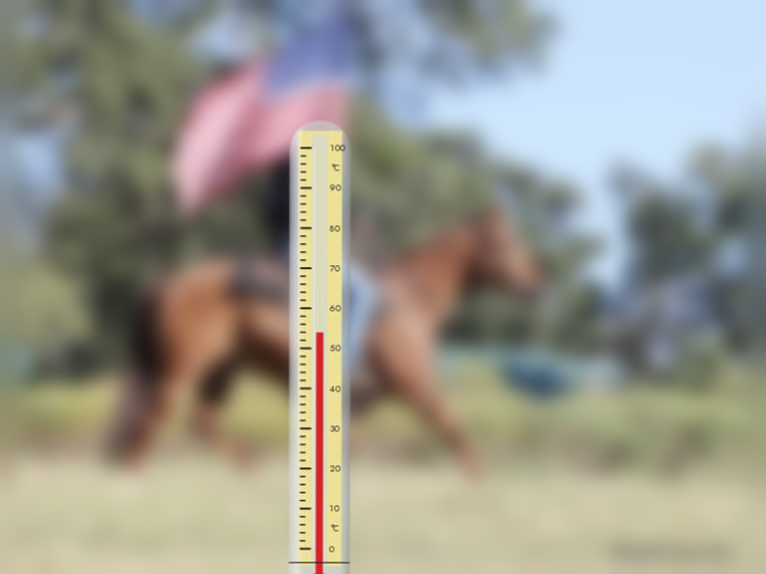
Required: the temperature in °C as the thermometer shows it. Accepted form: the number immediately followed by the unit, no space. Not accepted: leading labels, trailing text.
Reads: 54°C
